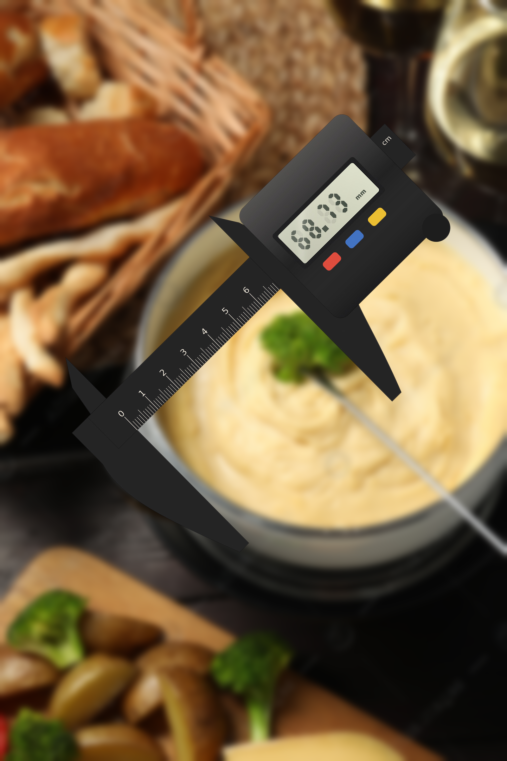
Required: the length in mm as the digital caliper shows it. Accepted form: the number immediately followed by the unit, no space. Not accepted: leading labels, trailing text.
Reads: 68.73mm
